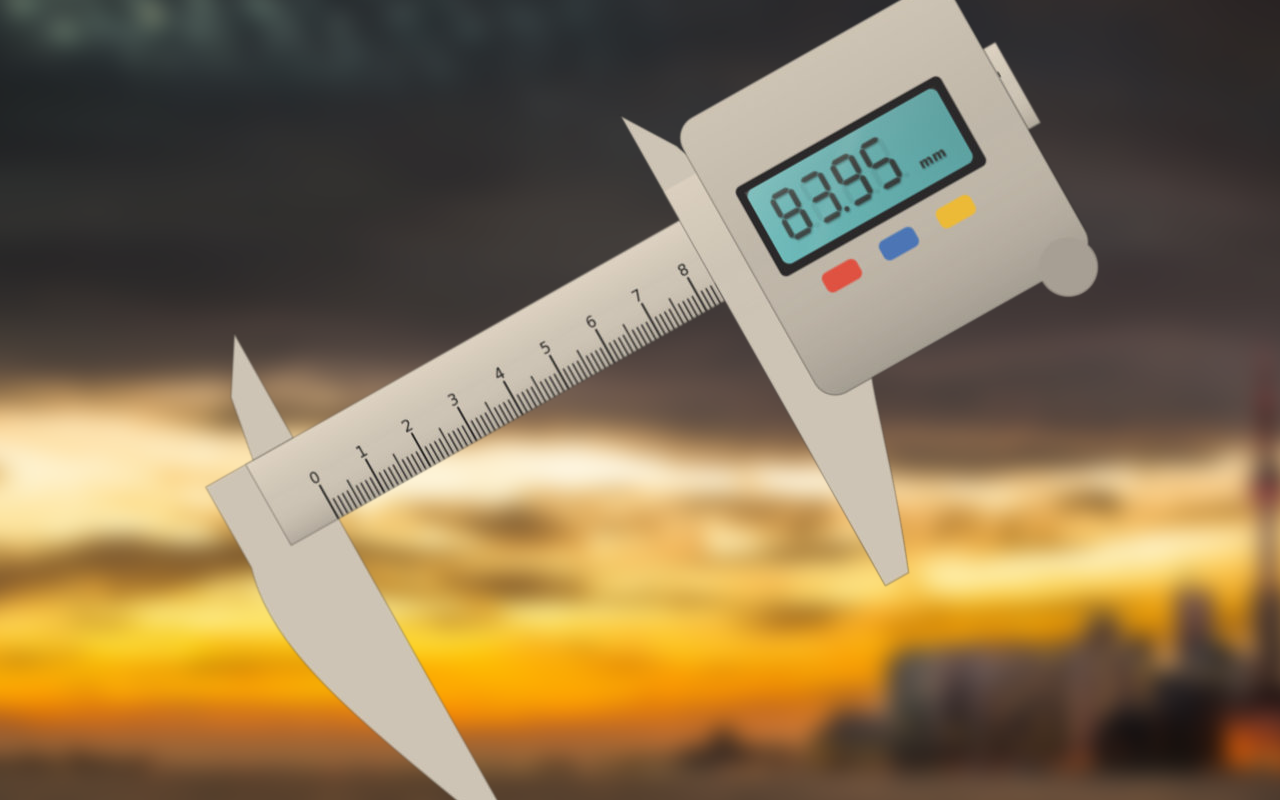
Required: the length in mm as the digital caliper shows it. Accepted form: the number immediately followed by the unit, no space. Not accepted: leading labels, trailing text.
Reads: 83.95mm
